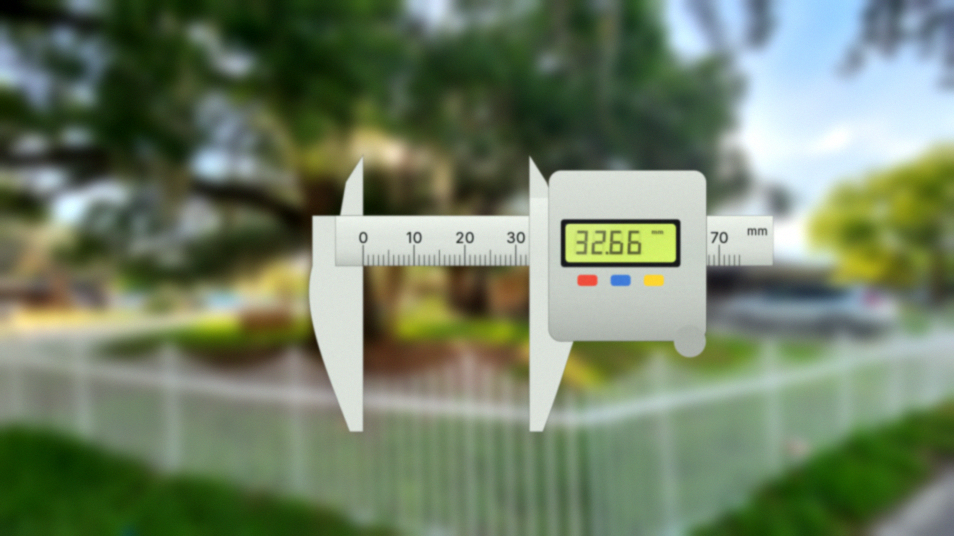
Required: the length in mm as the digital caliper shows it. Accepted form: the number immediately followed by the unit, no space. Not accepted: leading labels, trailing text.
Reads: 32.66mm
